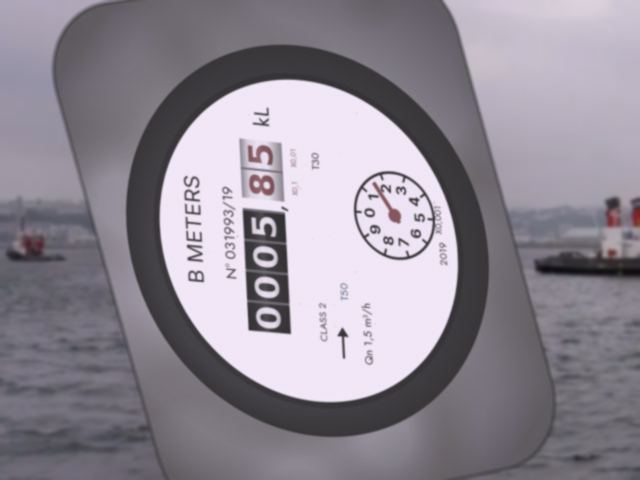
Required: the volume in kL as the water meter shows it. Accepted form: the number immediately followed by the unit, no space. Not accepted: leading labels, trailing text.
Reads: 5.851kL
